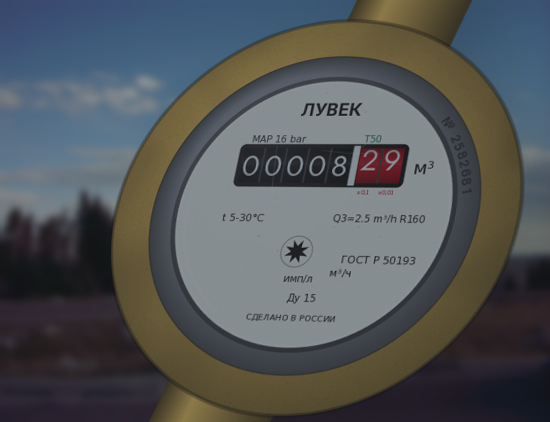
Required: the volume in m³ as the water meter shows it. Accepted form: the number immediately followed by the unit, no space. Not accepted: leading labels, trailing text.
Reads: 8.29m³
